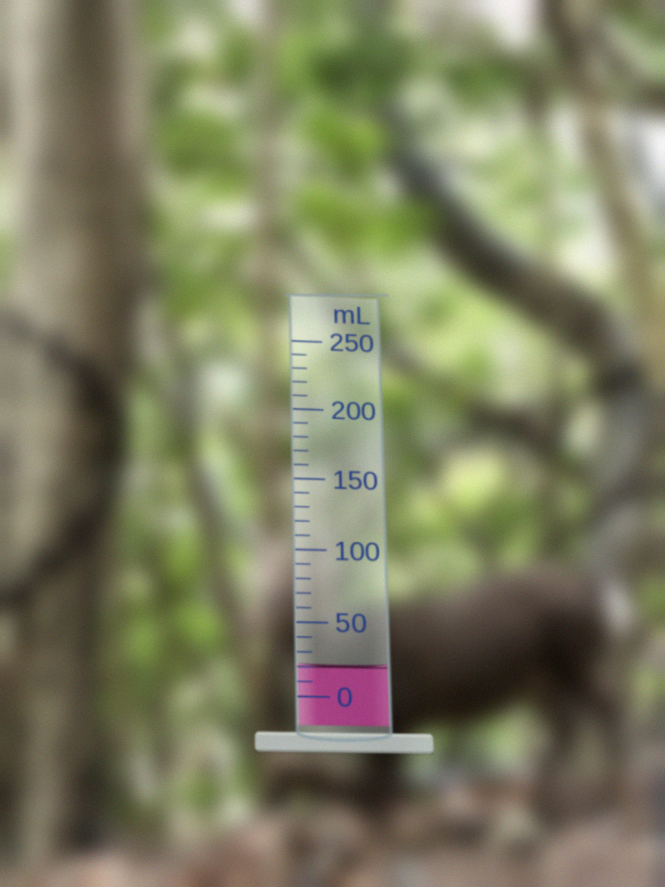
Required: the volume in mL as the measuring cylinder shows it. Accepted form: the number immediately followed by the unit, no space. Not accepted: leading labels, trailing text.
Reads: 20mL
